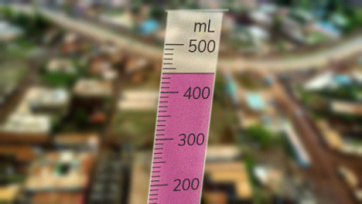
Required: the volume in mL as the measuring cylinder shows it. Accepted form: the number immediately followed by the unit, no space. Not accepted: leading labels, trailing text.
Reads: 440mL
